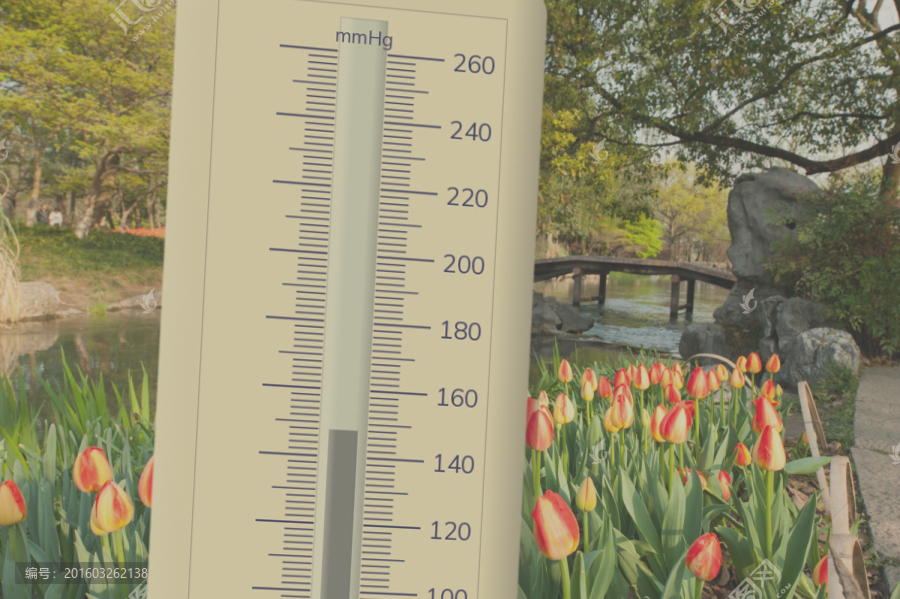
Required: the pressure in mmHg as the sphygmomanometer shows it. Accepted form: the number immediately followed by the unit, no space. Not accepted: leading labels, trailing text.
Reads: 148mmHg
